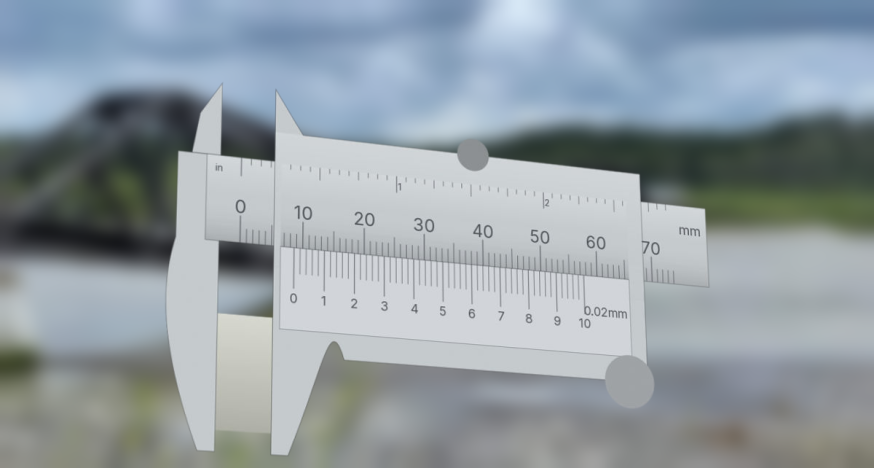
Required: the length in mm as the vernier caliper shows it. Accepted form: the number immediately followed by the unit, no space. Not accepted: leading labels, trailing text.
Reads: 8.6mm
